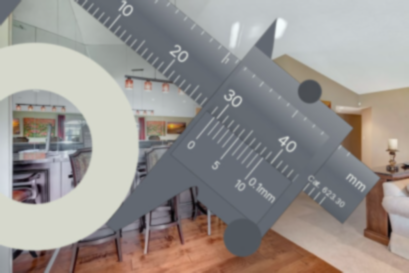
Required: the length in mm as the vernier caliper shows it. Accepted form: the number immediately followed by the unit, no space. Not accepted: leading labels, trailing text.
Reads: 29.6mm
